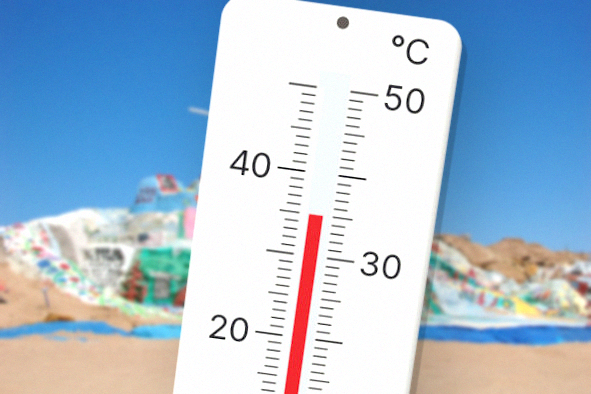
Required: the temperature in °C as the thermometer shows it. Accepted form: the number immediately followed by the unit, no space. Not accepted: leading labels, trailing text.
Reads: 35°C
